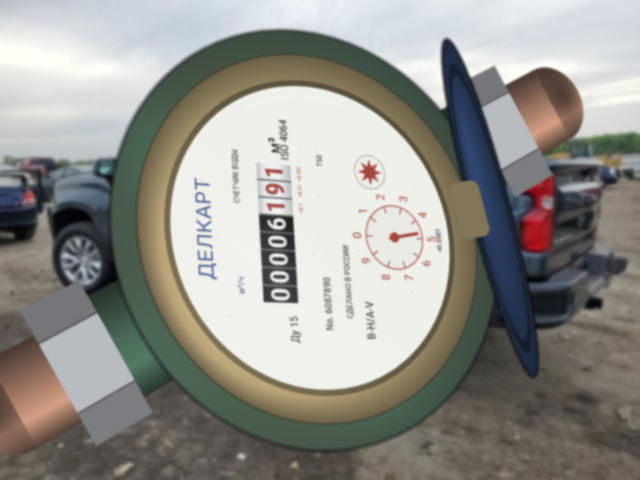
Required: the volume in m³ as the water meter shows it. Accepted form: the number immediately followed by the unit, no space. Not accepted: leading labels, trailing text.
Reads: 6.1914m³
